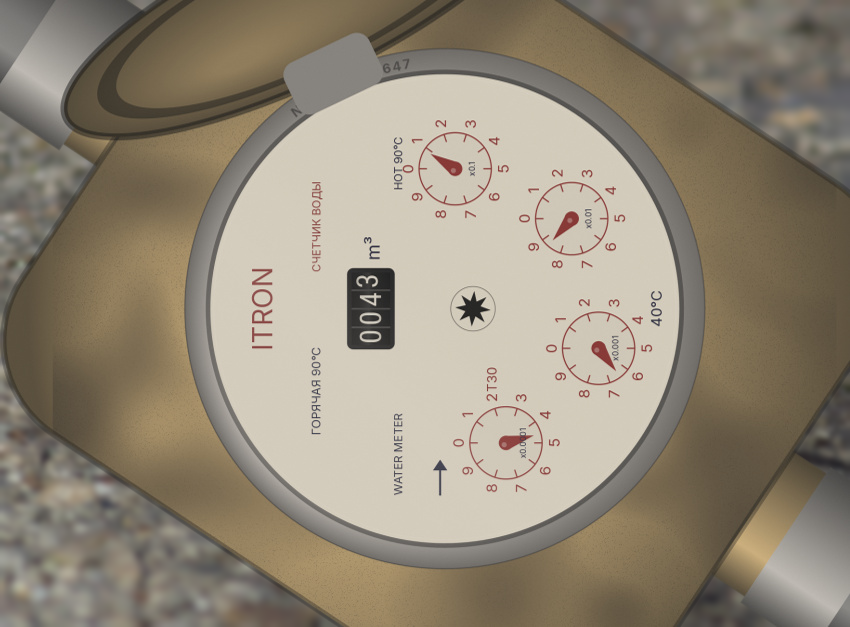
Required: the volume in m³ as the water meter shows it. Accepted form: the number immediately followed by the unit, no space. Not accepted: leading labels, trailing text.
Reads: 43.0864m³
